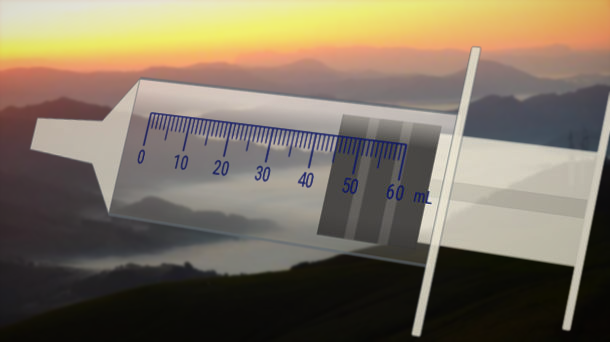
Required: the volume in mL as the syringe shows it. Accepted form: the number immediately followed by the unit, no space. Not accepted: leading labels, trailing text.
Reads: 45mL
